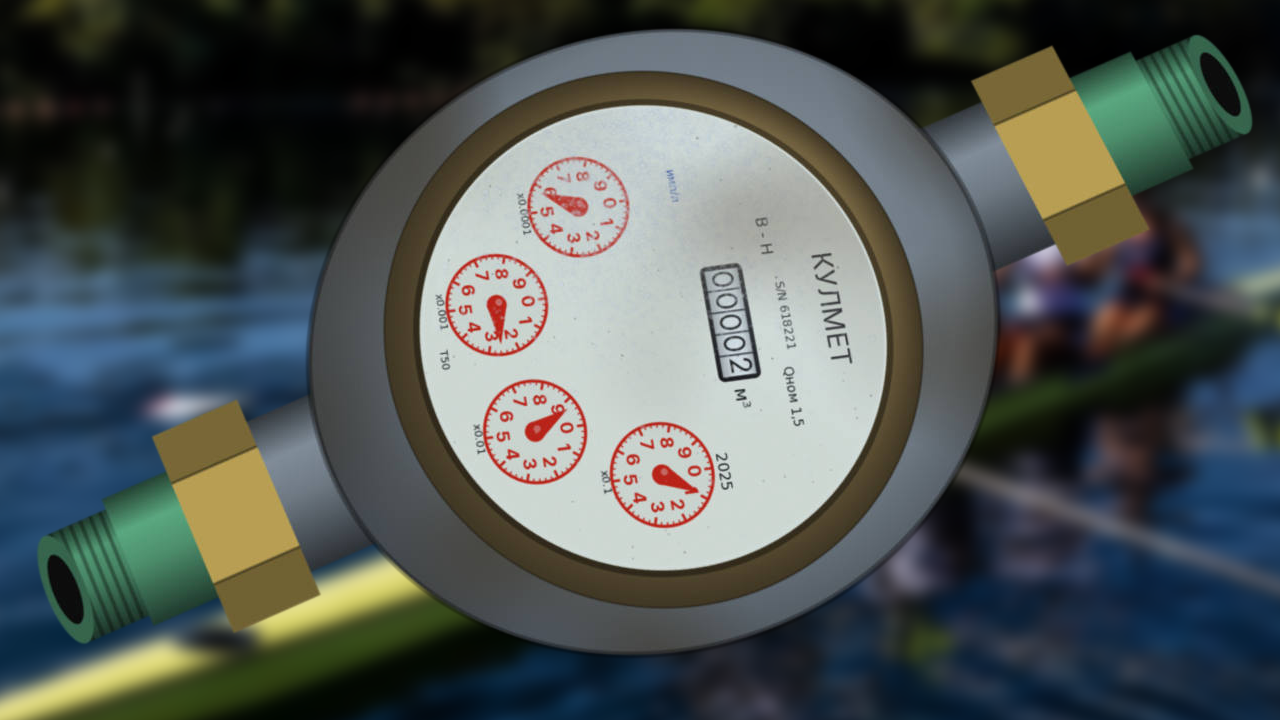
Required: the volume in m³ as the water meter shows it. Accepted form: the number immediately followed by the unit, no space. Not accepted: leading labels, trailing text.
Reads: 2.0925m³
